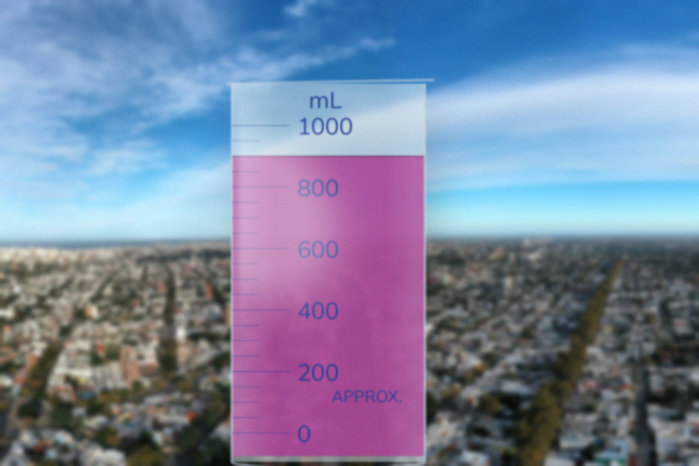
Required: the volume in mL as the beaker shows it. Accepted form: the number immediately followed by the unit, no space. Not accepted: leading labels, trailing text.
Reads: 900mL
